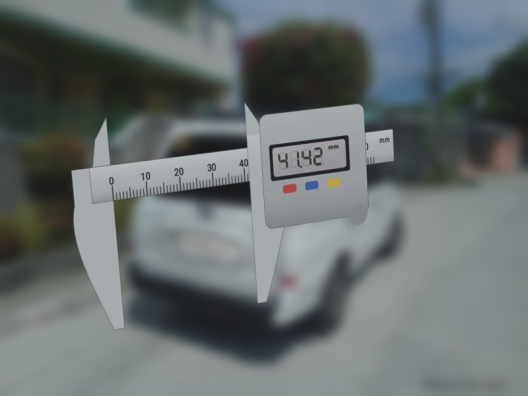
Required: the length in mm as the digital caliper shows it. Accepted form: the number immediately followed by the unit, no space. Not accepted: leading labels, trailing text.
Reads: 41.42mm
